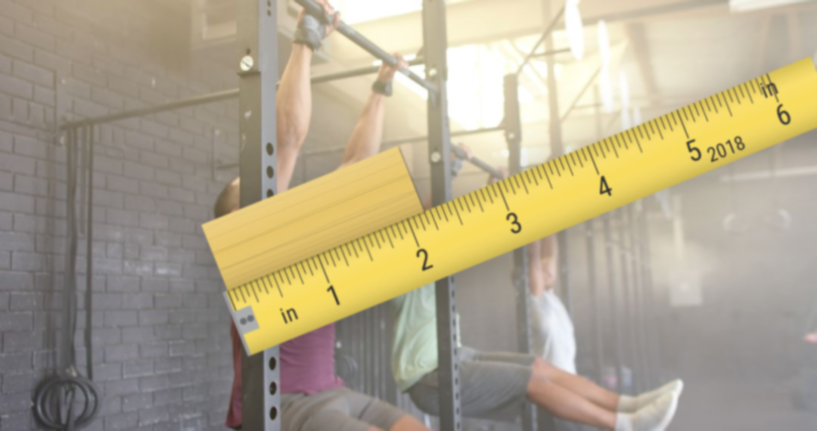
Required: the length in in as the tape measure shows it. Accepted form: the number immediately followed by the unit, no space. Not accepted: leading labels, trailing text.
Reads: 2.1875in
